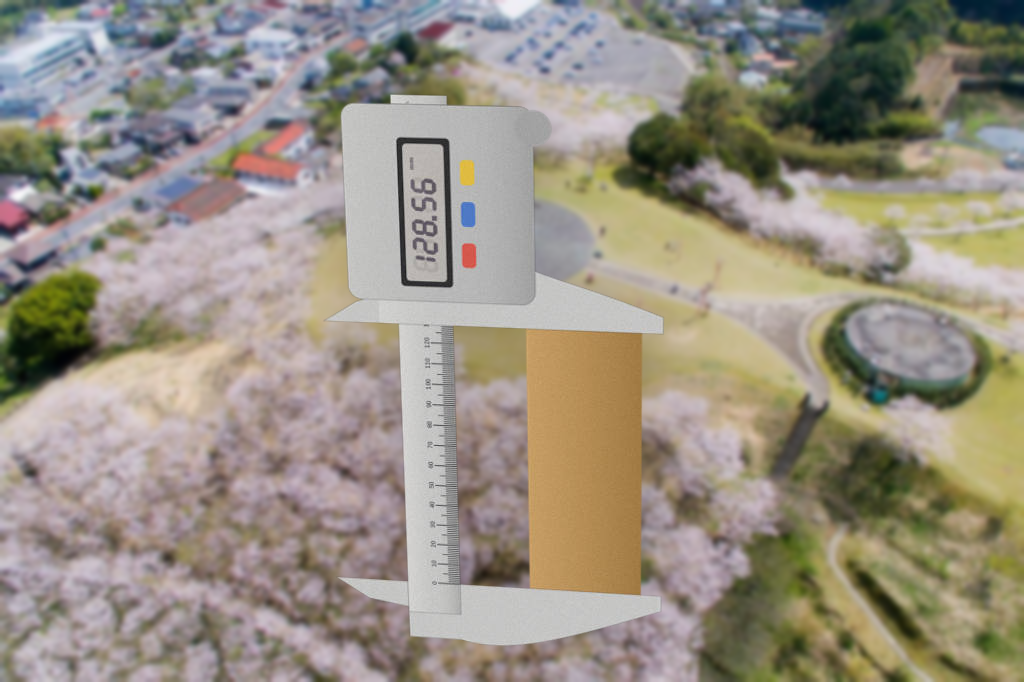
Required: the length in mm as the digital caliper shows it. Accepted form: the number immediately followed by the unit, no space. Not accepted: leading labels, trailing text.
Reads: 128.56mm
